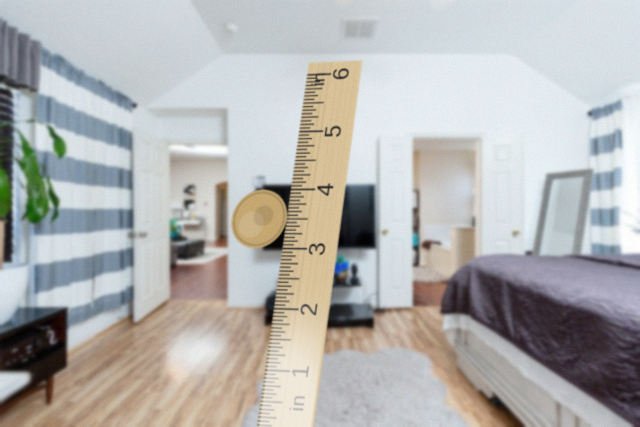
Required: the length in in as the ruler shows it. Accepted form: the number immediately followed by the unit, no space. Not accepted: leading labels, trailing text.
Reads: 1in
